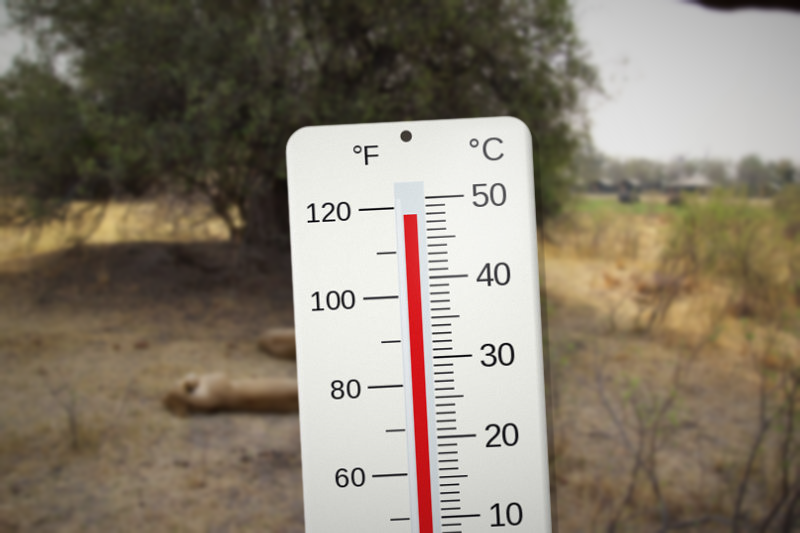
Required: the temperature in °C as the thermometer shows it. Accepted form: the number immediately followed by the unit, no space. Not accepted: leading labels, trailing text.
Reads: 48°C
